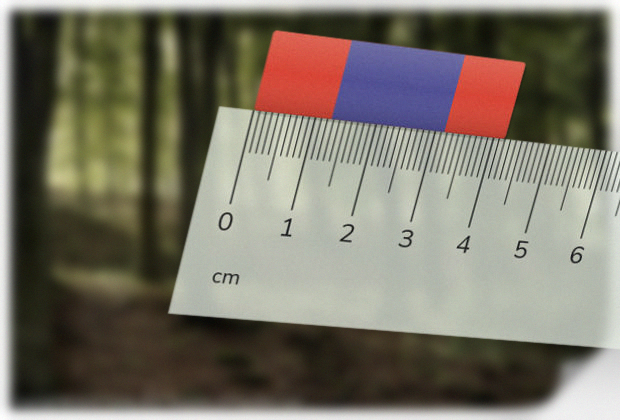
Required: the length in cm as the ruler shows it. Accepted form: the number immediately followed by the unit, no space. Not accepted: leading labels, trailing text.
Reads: 4.2cm
